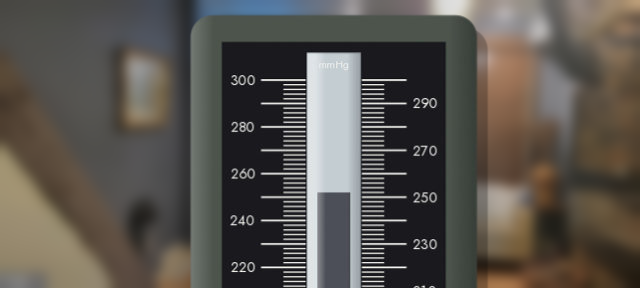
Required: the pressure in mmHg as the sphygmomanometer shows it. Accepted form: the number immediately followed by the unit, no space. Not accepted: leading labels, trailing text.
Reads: 252mmHg
